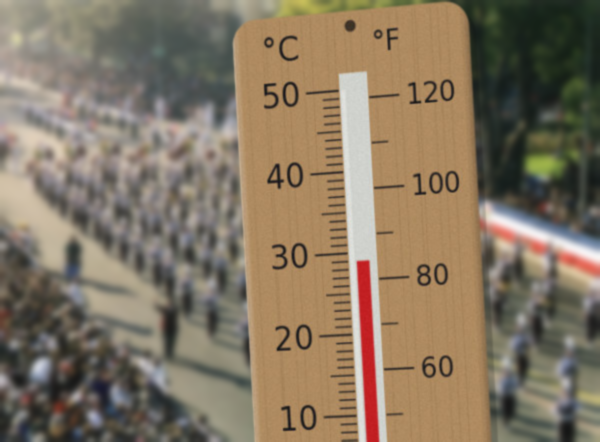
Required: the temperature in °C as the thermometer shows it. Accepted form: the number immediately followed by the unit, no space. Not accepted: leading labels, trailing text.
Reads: 29°C
